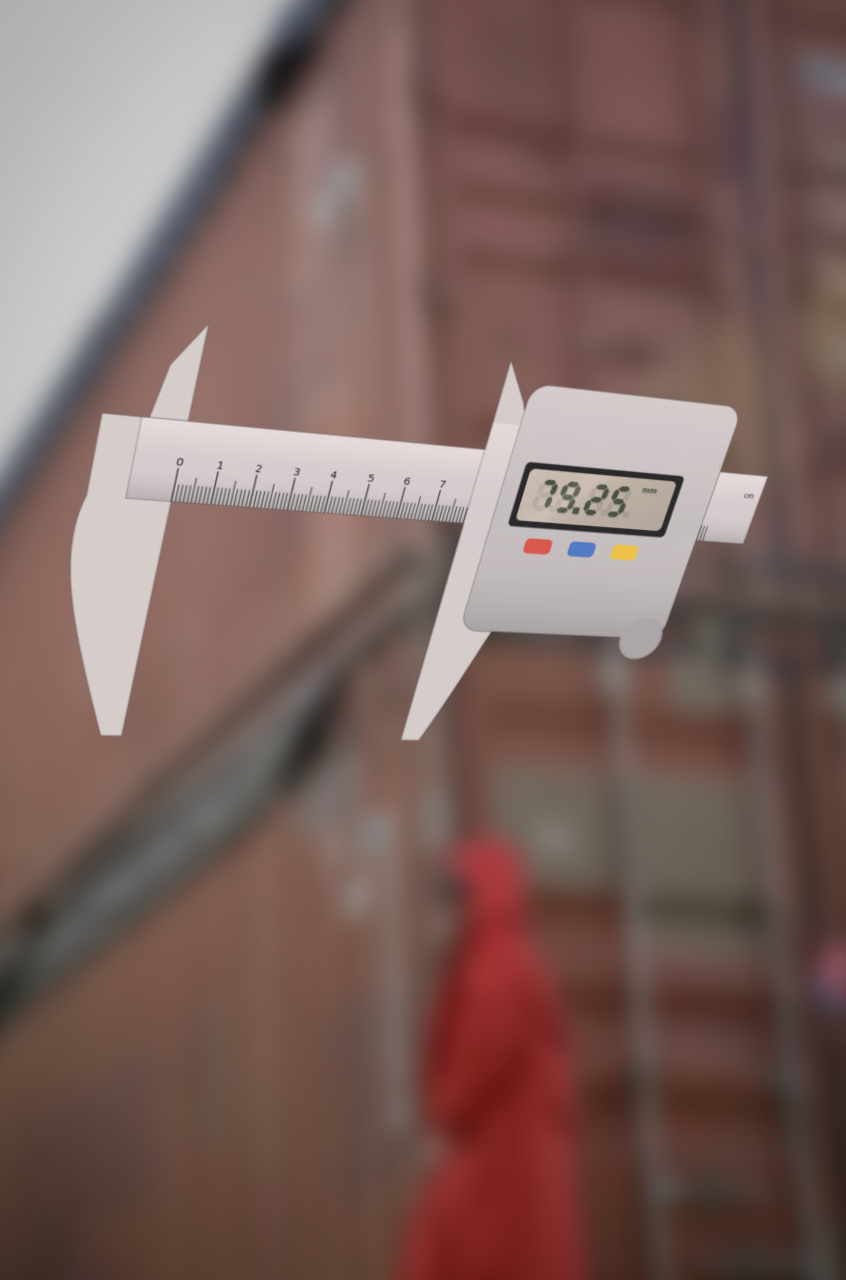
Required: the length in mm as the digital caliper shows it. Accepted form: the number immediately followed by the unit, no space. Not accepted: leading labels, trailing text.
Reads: 79.25mm
